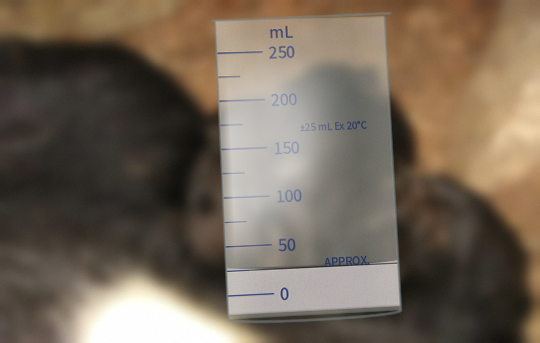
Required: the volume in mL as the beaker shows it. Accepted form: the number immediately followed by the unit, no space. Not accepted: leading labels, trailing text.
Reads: 25mL
